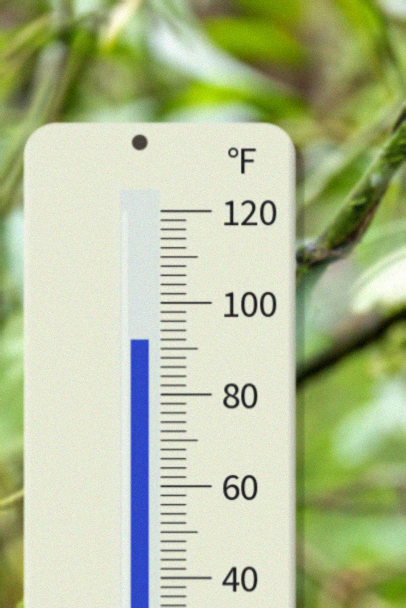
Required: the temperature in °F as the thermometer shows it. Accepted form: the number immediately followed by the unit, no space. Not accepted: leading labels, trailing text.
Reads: 92°F
